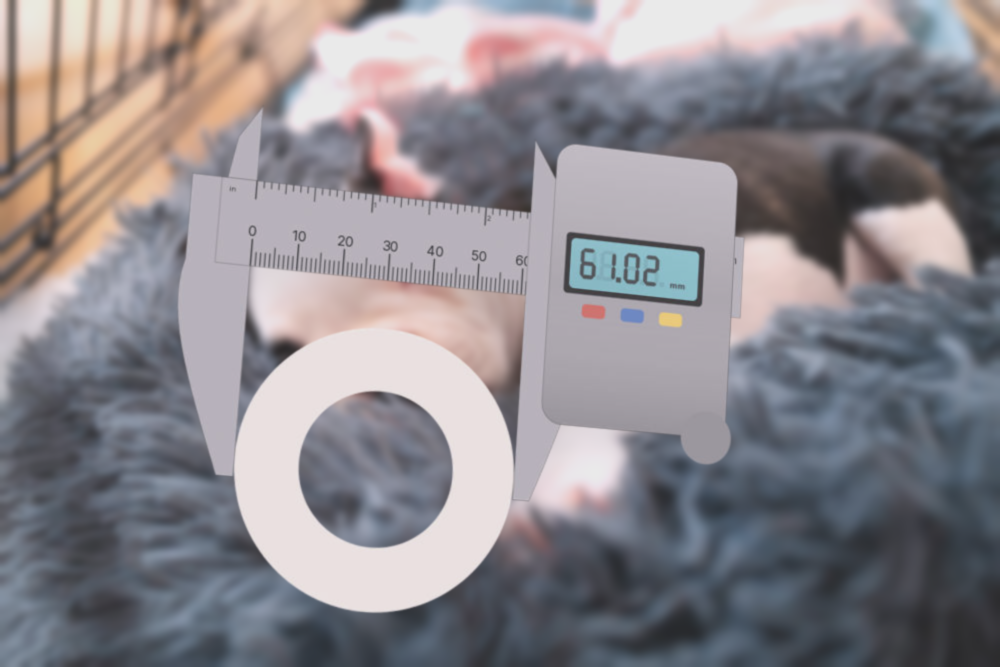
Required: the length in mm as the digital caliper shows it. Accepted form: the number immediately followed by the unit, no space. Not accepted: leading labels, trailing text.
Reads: 61.02mm
